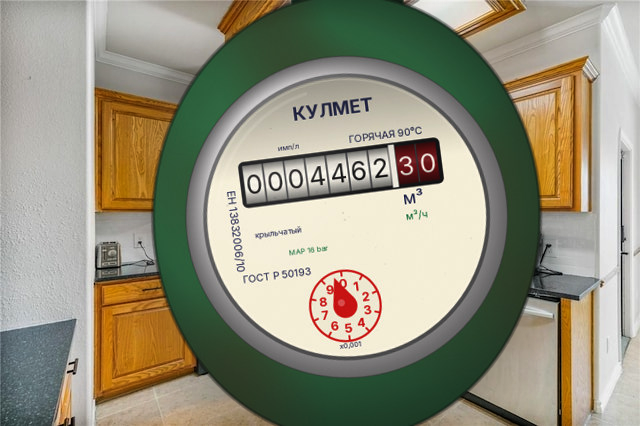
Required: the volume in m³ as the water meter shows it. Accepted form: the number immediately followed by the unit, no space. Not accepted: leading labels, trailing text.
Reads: 4462.299m³
